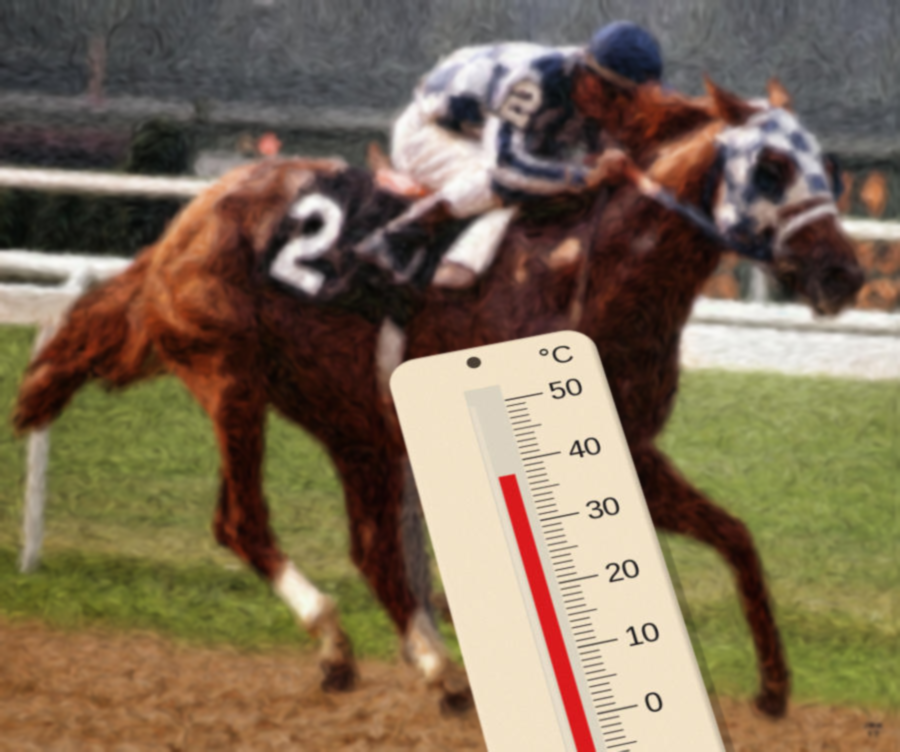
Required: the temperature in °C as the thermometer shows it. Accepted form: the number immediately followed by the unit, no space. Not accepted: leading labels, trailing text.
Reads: 38°C
